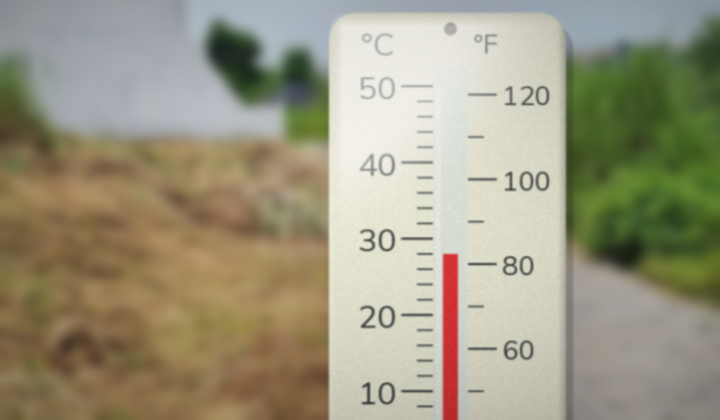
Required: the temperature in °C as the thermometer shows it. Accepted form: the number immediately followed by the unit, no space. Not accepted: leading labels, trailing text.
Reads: 28°C
